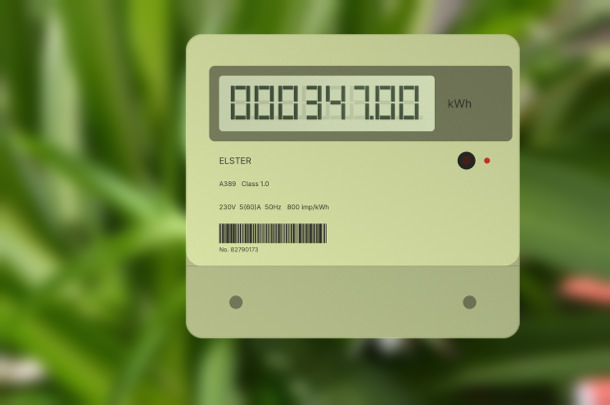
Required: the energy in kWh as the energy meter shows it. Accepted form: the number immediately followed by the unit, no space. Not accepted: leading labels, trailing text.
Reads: 347.00kWh
